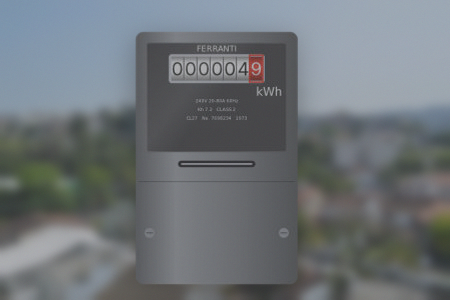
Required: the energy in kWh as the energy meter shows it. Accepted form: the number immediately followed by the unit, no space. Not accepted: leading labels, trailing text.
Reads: 4.9kWh
